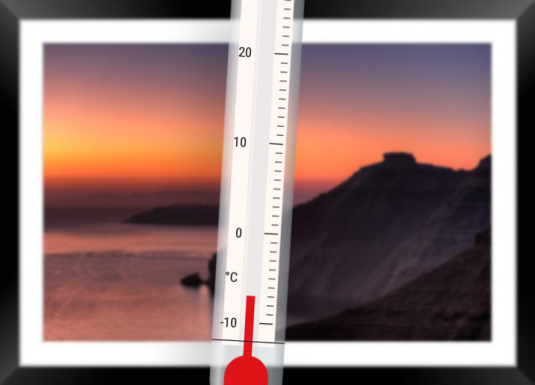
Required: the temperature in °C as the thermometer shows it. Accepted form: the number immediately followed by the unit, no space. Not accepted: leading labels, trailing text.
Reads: -7°C
